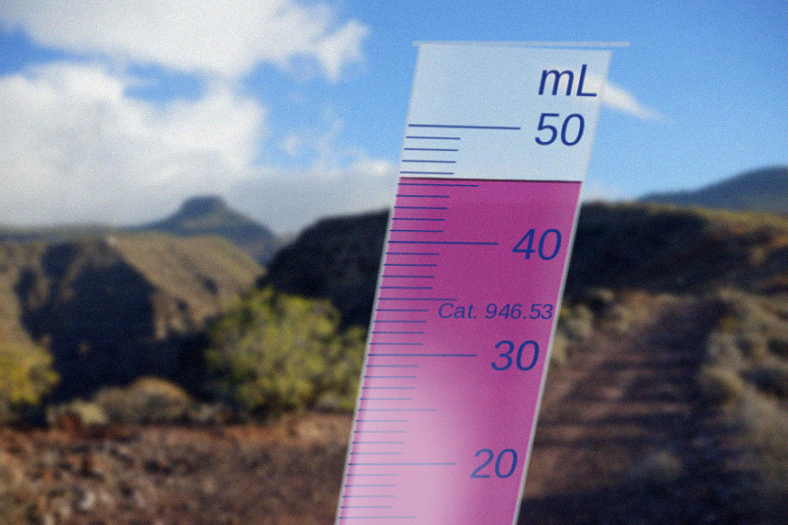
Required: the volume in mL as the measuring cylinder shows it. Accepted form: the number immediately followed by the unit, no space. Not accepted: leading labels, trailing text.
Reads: 45.5mL
